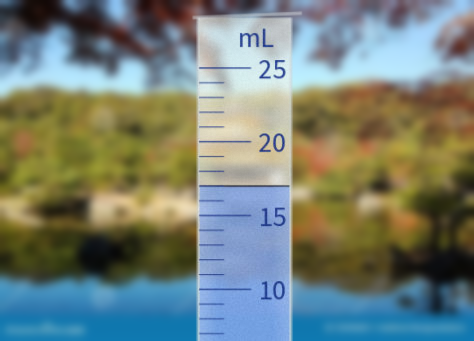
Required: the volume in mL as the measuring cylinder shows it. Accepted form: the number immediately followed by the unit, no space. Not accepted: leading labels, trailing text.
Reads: 17mL
